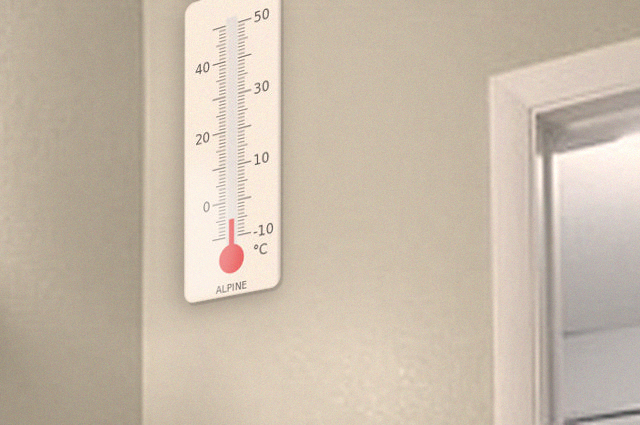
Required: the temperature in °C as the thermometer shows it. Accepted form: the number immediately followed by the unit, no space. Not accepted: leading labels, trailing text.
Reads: -5°C
